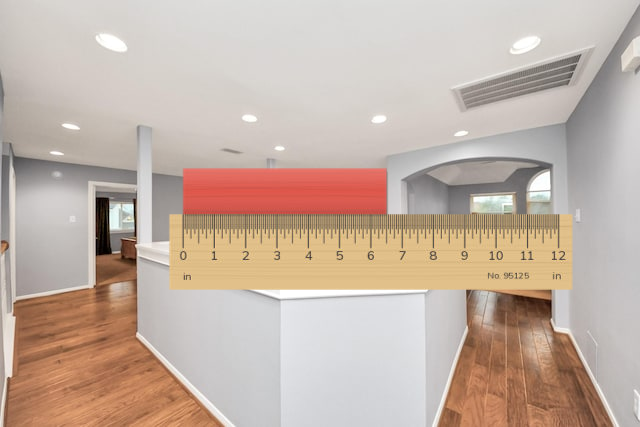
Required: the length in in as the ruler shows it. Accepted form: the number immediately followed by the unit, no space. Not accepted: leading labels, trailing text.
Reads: 6.5in
